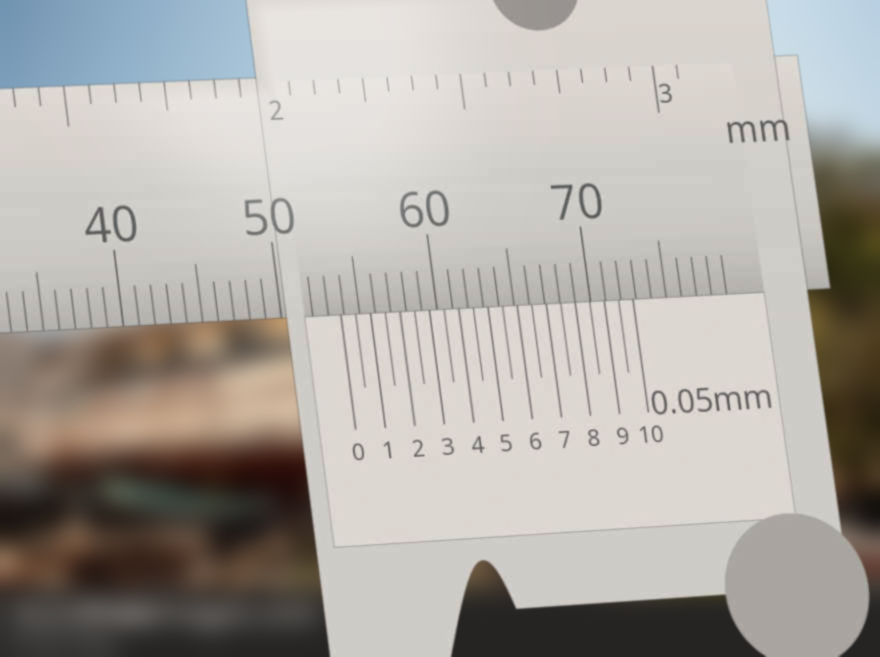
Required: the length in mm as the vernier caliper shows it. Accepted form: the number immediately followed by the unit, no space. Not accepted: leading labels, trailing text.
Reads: 53.8mm
